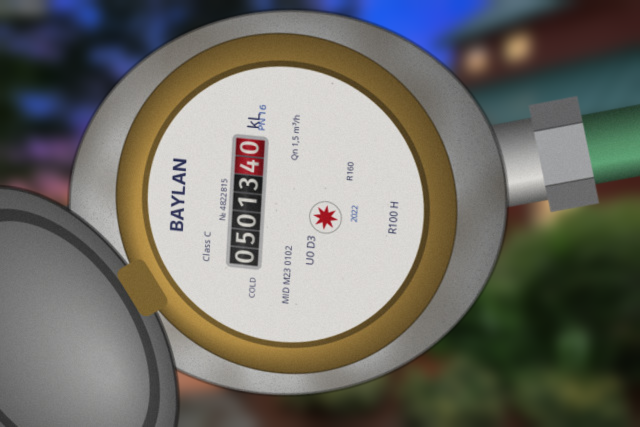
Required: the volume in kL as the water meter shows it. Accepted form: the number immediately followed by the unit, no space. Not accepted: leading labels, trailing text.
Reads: 5013.40kL
